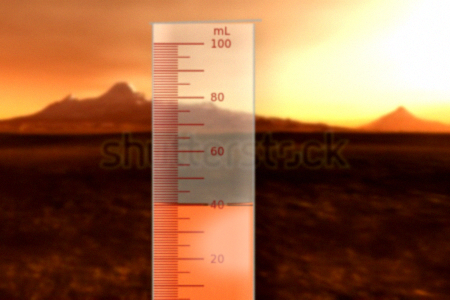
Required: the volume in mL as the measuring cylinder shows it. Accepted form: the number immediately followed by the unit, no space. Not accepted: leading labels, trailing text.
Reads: 40mL
